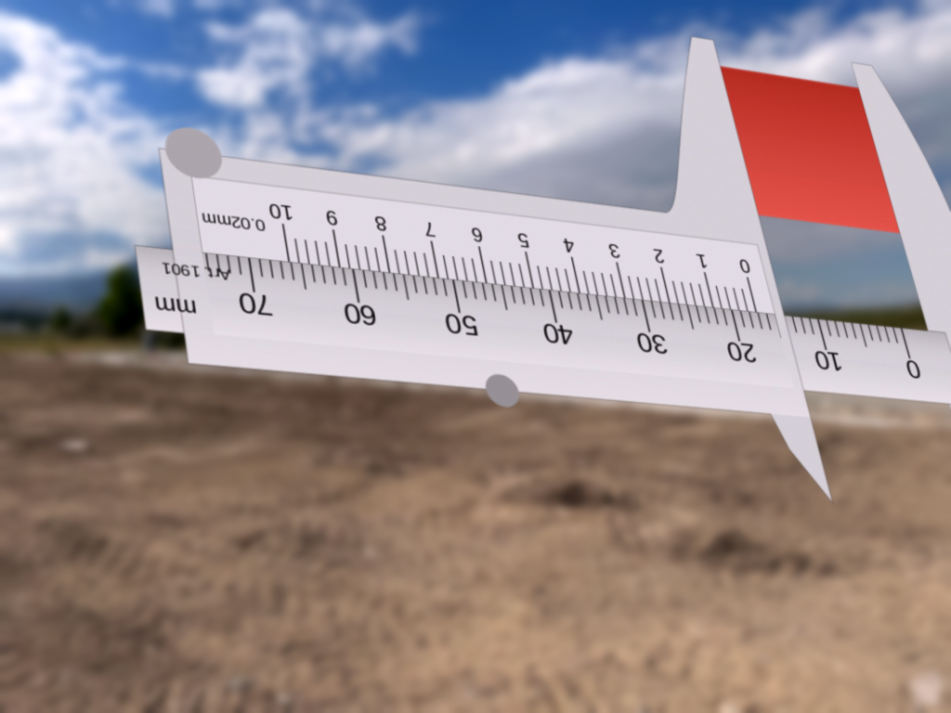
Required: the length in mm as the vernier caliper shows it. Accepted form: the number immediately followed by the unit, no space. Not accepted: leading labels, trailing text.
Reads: 17.2mm
